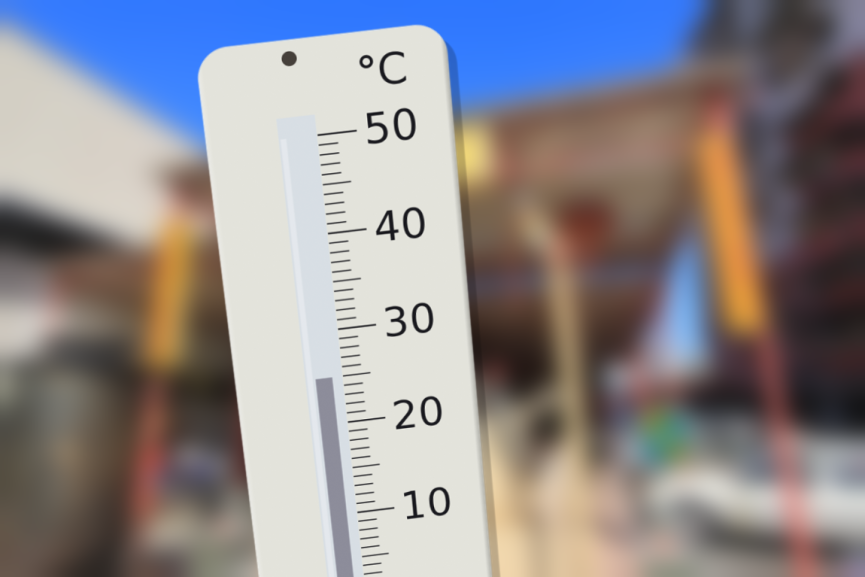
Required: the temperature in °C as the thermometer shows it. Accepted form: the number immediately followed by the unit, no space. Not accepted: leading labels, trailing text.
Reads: 25°C
